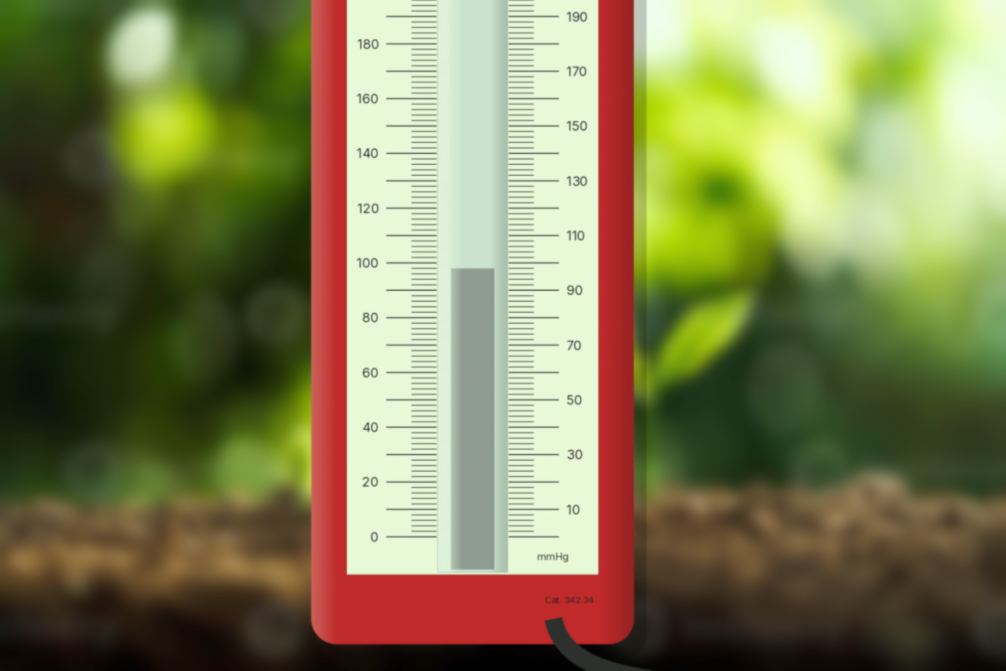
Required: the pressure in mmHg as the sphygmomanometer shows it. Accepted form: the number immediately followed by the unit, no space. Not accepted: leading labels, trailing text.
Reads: 98mmHg
